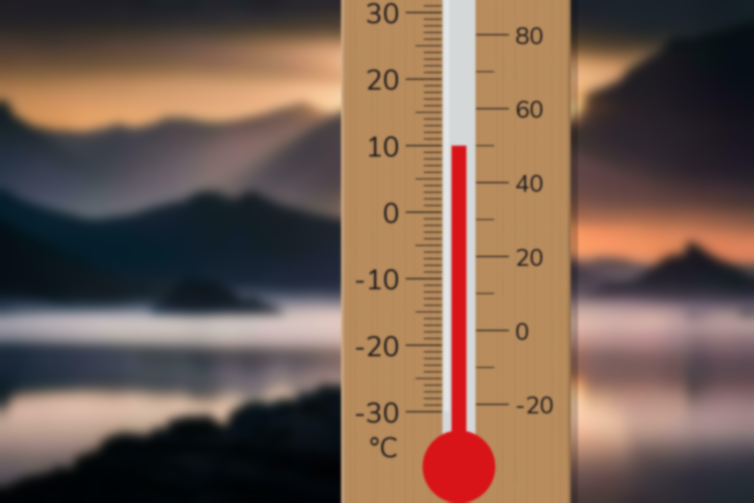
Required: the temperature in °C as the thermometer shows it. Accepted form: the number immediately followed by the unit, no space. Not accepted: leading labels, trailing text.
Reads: 10°C
